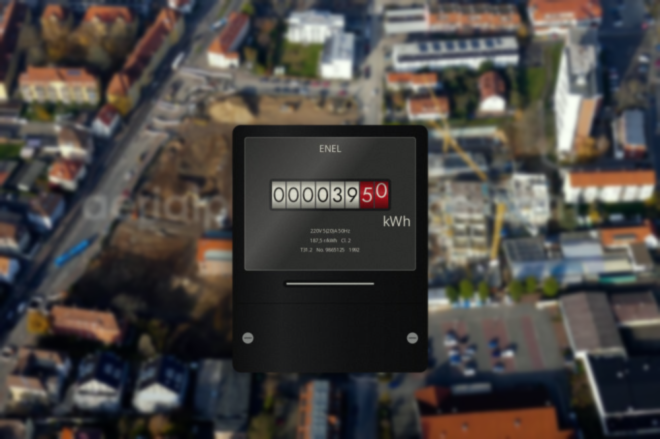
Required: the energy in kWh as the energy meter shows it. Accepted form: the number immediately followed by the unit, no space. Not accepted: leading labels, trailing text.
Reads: 39.50kWh
